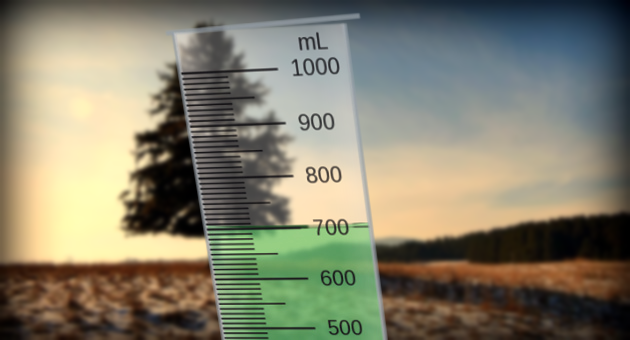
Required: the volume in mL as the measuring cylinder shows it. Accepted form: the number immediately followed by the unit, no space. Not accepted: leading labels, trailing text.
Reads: 700mL
